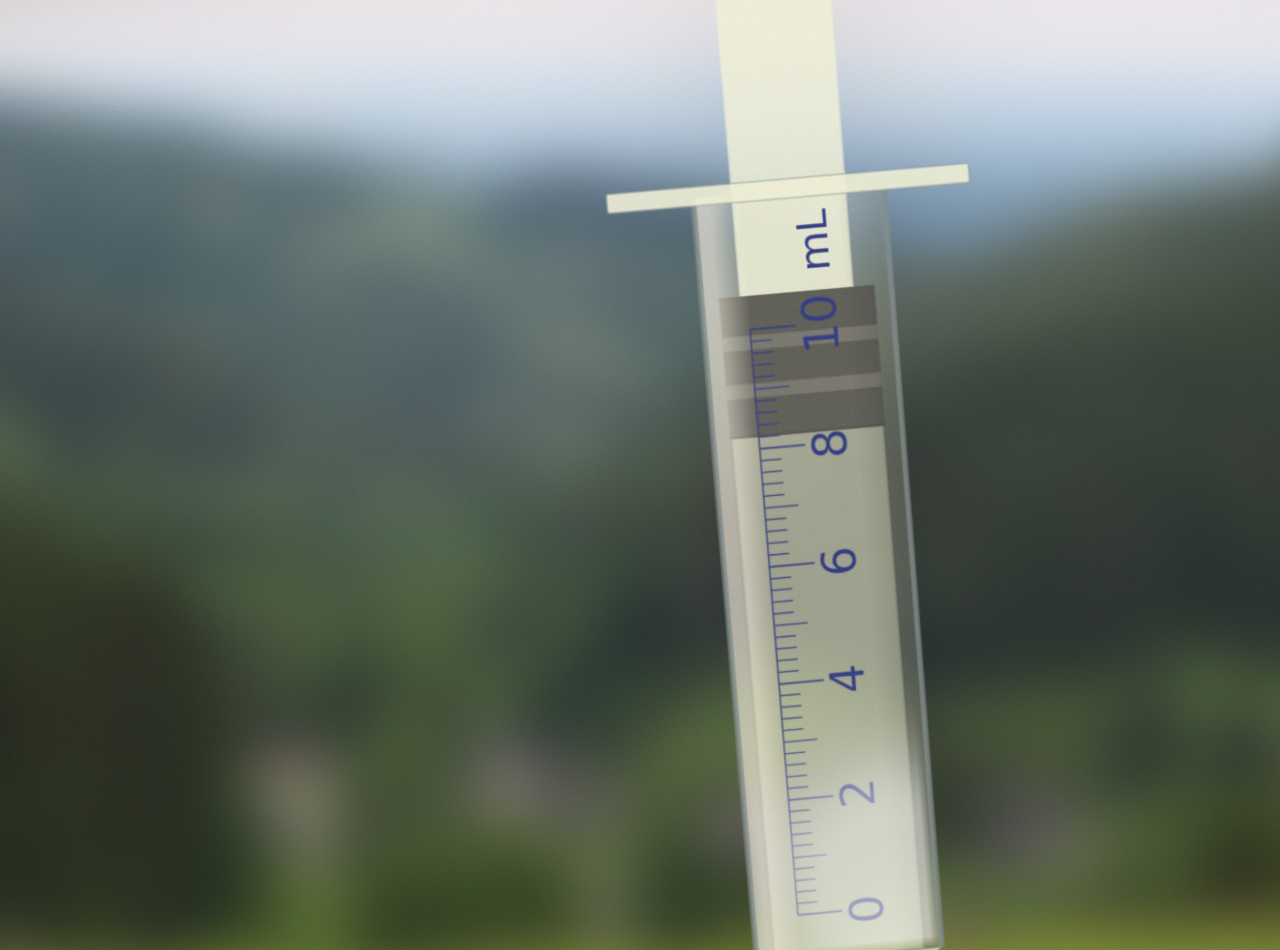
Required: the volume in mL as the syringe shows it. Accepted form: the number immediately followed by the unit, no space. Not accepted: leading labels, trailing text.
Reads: 8.2mL
